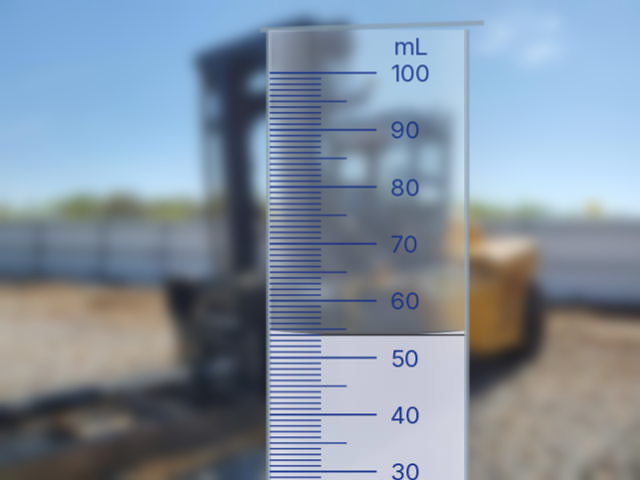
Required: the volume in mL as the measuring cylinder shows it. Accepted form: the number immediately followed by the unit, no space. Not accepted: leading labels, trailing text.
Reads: 54mL
